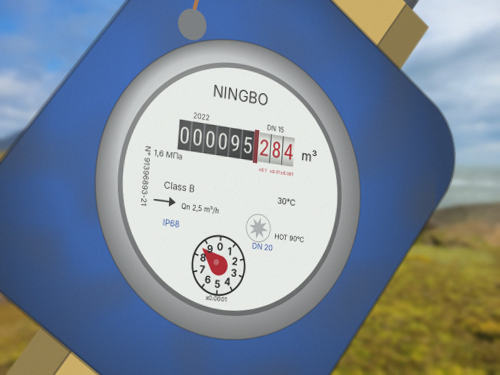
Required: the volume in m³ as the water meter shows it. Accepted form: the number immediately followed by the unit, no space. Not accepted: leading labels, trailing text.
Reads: 95.2848m³
